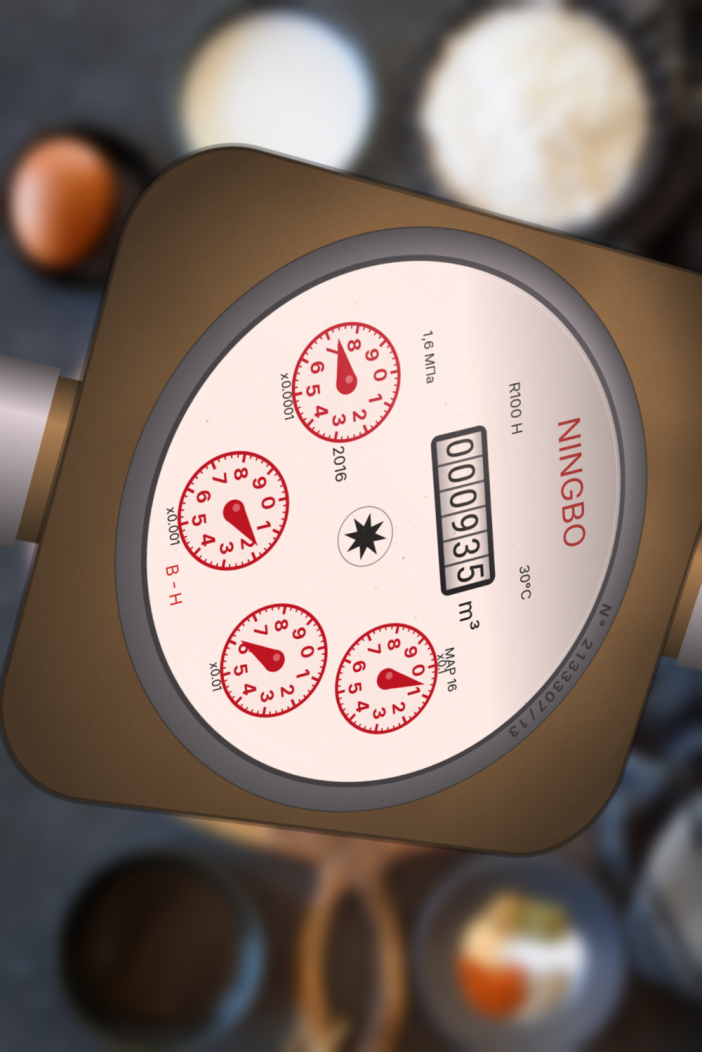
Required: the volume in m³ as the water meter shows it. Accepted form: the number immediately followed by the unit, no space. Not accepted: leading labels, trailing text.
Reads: 935.0617m³
